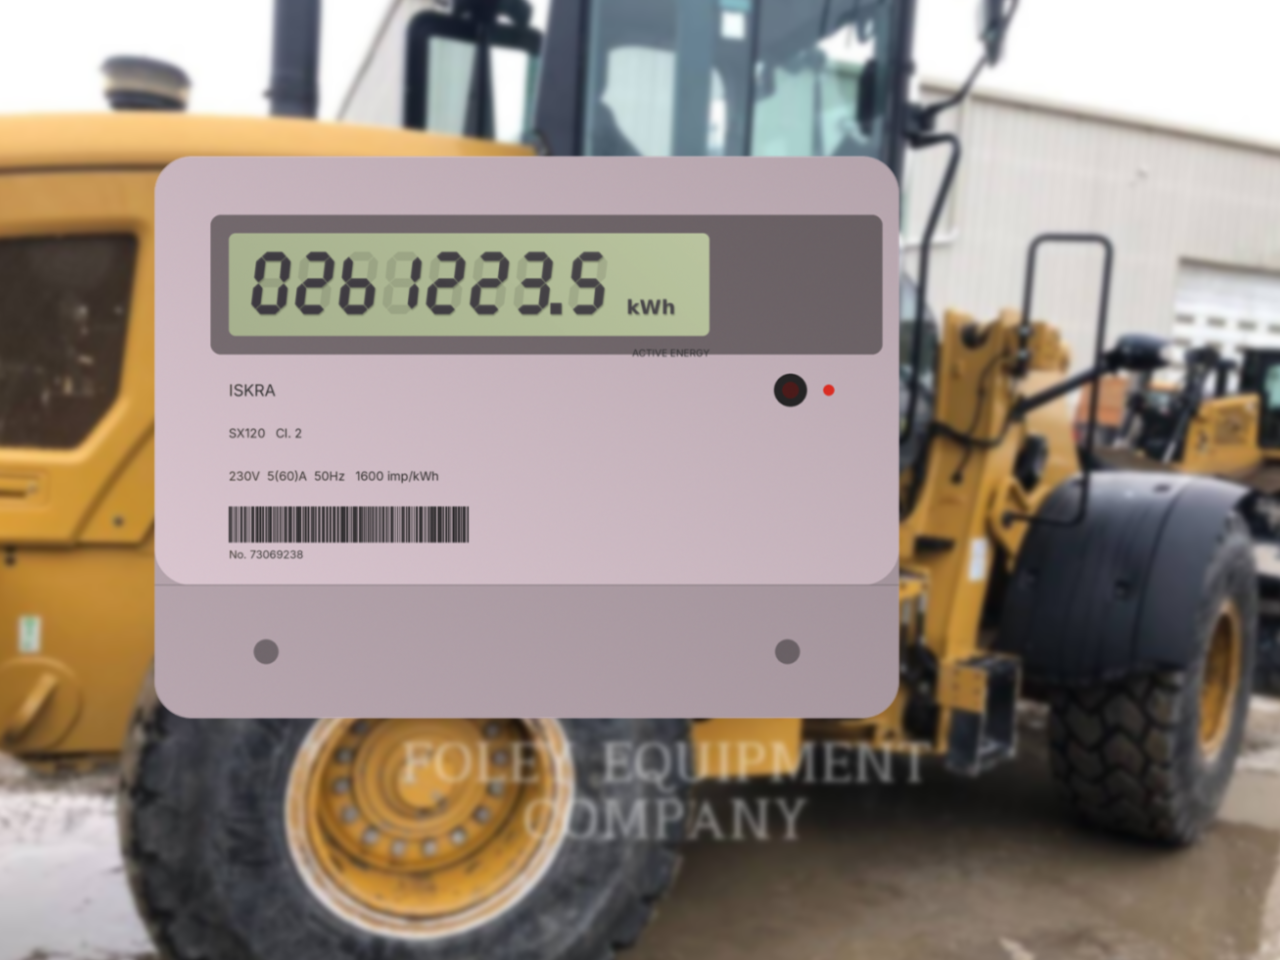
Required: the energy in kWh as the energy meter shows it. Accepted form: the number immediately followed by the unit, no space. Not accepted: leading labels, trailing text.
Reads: 261223.5kWh
